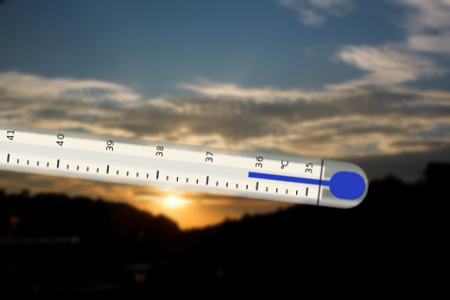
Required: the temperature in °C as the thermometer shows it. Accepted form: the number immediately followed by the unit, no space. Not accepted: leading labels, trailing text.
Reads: 36.2°C
